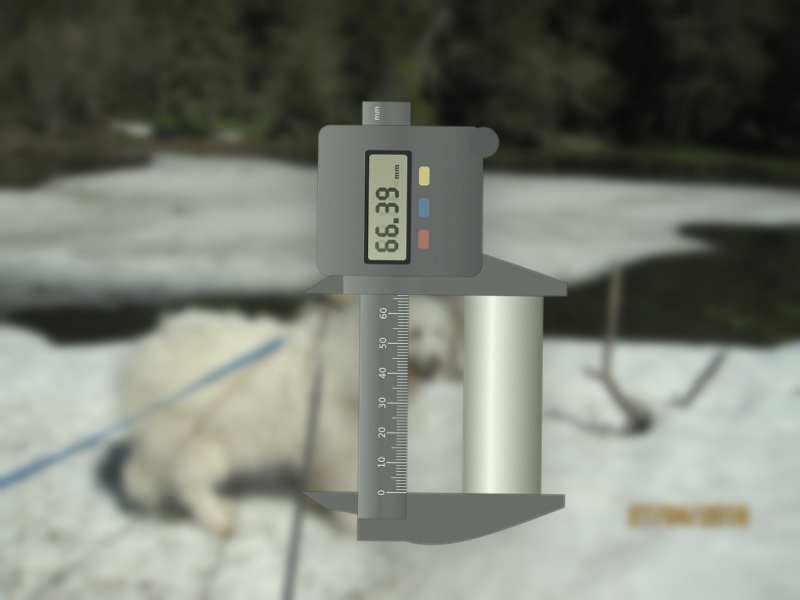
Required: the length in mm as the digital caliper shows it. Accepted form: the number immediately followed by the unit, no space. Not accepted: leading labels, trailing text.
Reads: 66.39mm
